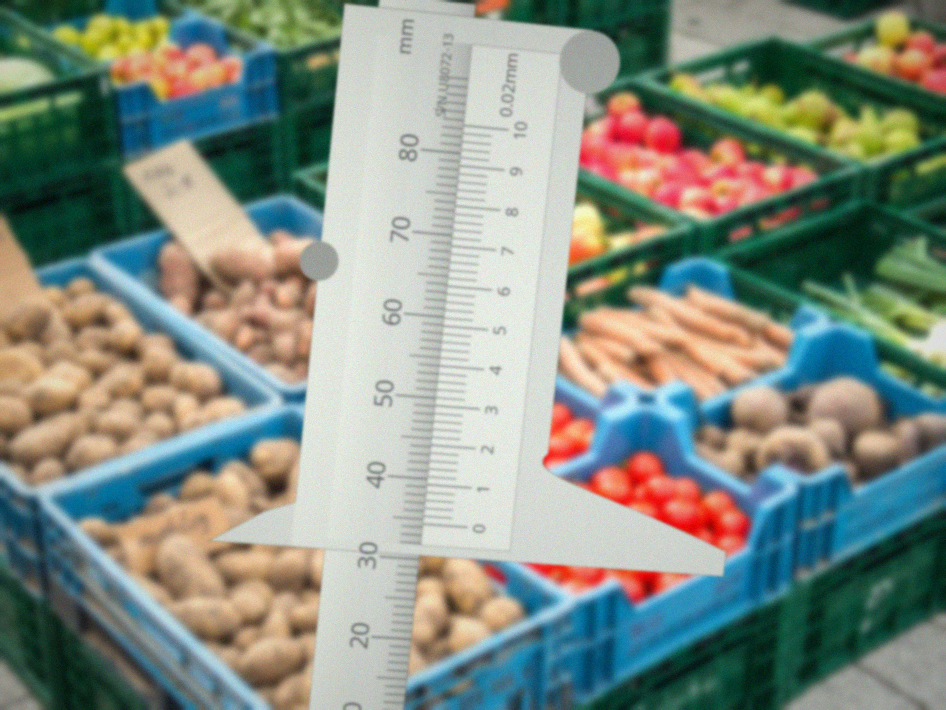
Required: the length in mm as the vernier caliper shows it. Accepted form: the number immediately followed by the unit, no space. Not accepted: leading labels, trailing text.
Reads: 34.4mm
